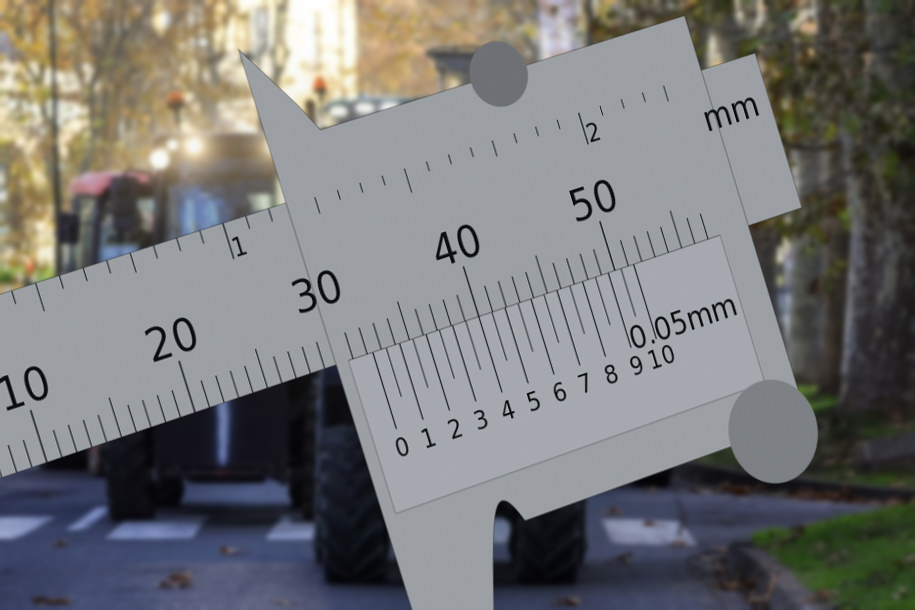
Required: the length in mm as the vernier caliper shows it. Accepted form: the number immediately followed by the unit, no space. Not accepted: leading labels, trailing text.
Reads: 32.4mm
